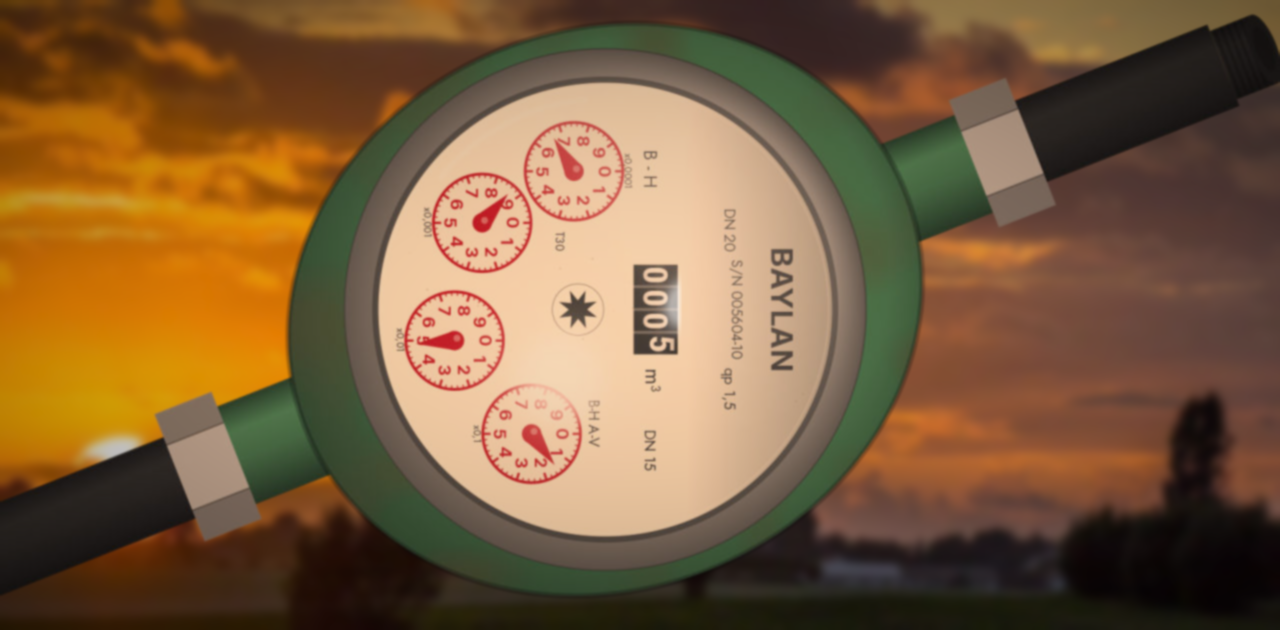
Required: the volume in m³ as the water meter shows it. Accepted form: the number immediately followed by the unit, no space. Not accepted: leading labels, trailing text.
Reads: 5.1486m³
